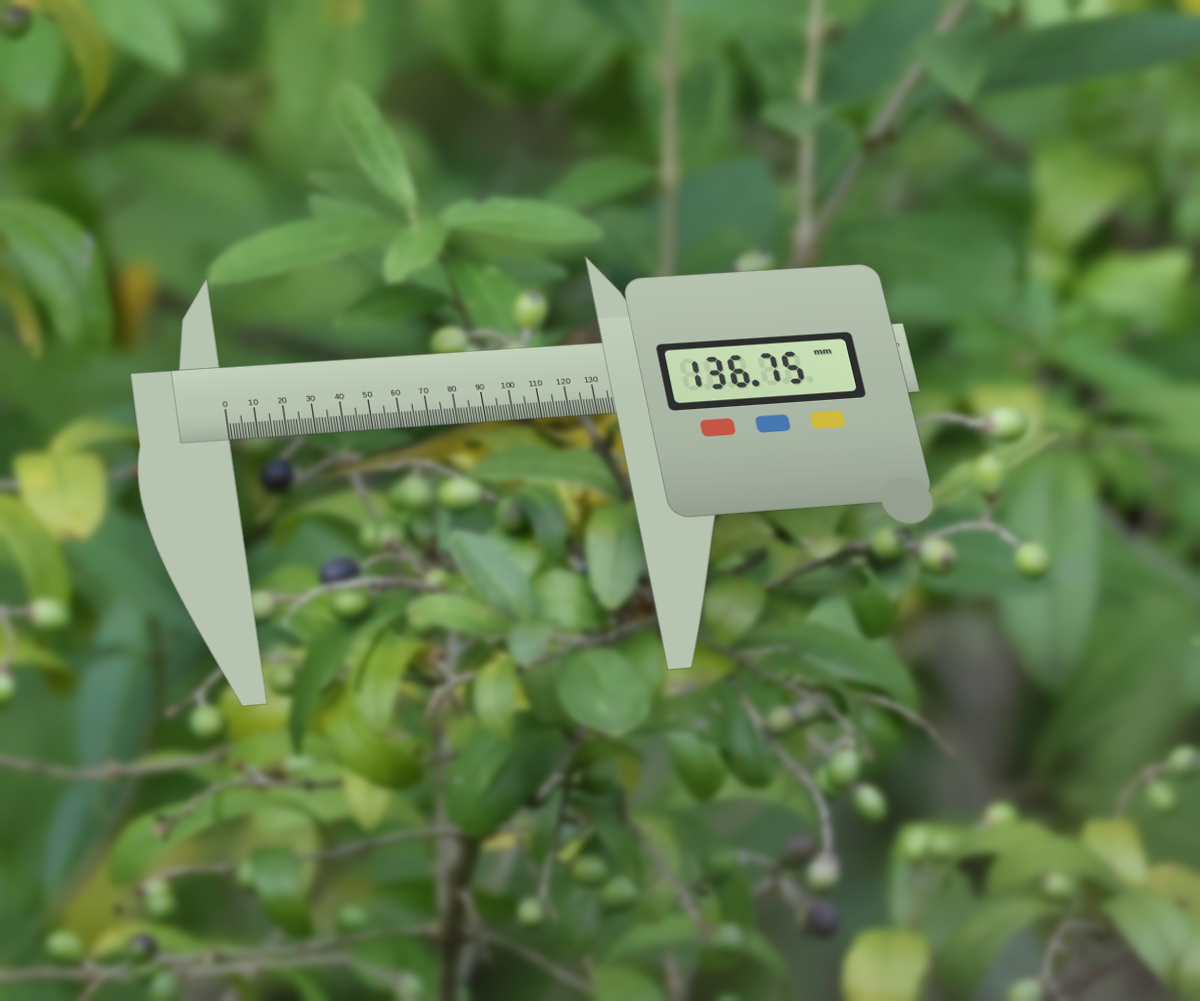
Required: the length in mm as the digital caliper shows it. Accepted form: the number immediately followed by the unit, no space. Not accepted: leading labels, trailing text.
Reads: 136.75mm
